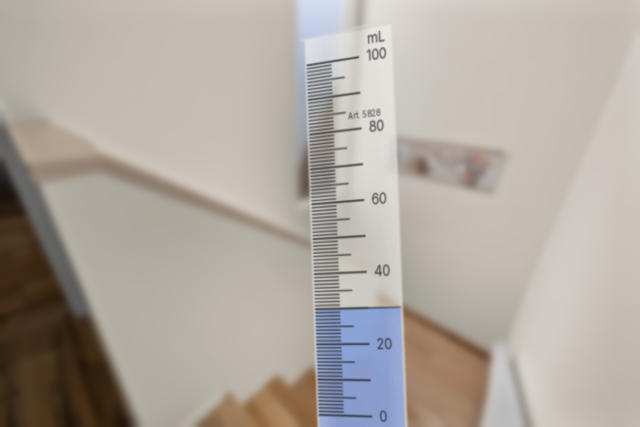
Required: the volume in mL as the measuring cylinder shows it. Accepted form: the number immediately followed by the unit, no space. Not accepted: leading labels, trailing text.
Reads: 30mL
